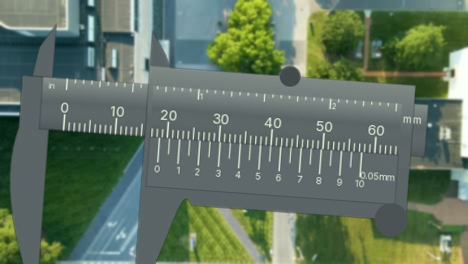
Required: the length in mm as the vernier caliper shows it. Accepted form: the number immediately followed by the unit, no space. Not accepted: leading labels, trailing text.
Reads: 18.5mm
